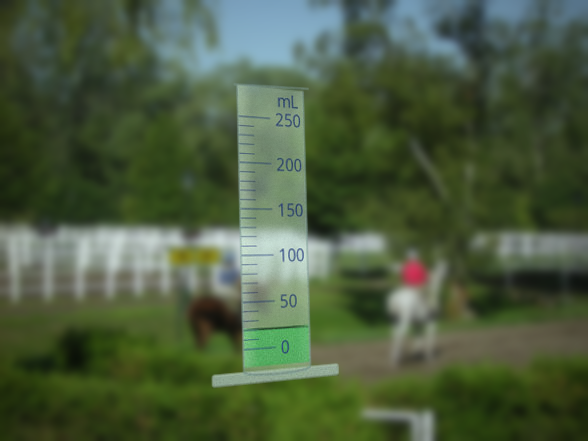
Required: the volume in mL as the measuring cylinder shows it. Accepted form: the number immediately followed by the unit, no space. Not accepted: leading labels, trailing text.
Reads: 20mL
